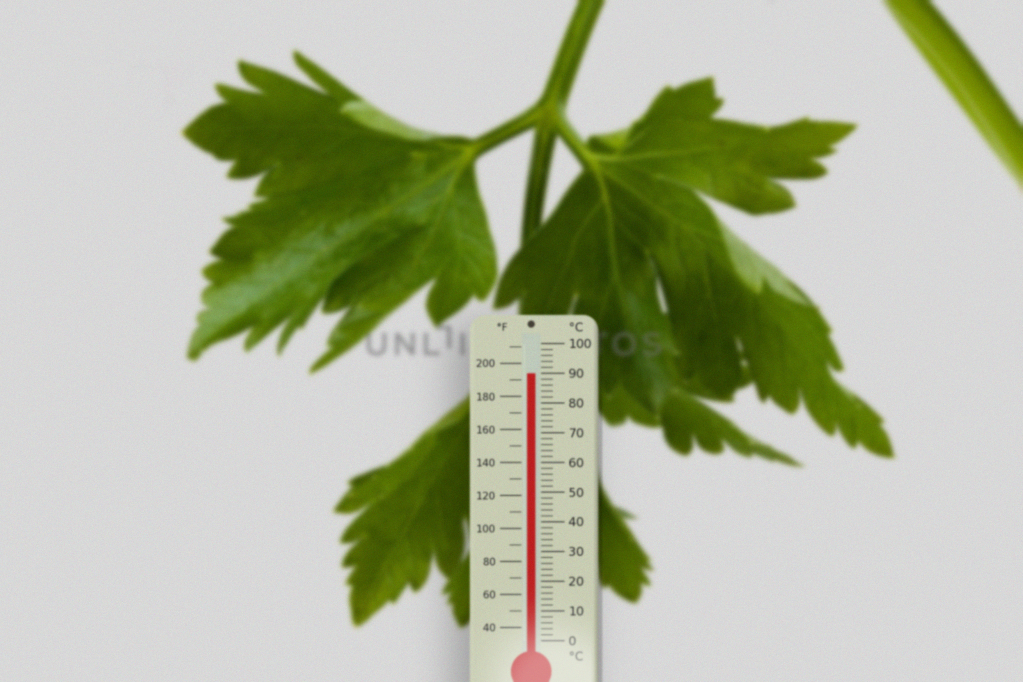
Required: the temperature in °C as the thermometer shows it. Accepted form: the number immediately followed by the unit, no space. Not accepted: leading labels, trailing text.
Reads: 90°C
